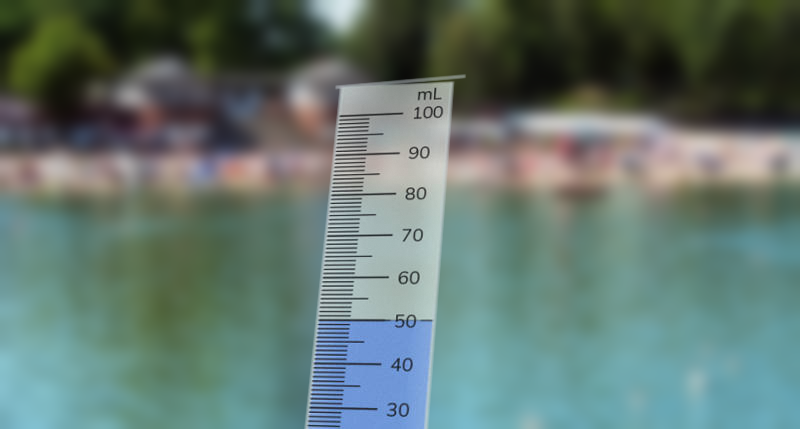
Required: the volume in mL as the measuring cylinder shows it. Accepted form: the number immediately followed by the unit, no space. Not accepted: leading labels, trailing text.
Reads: 50mL
